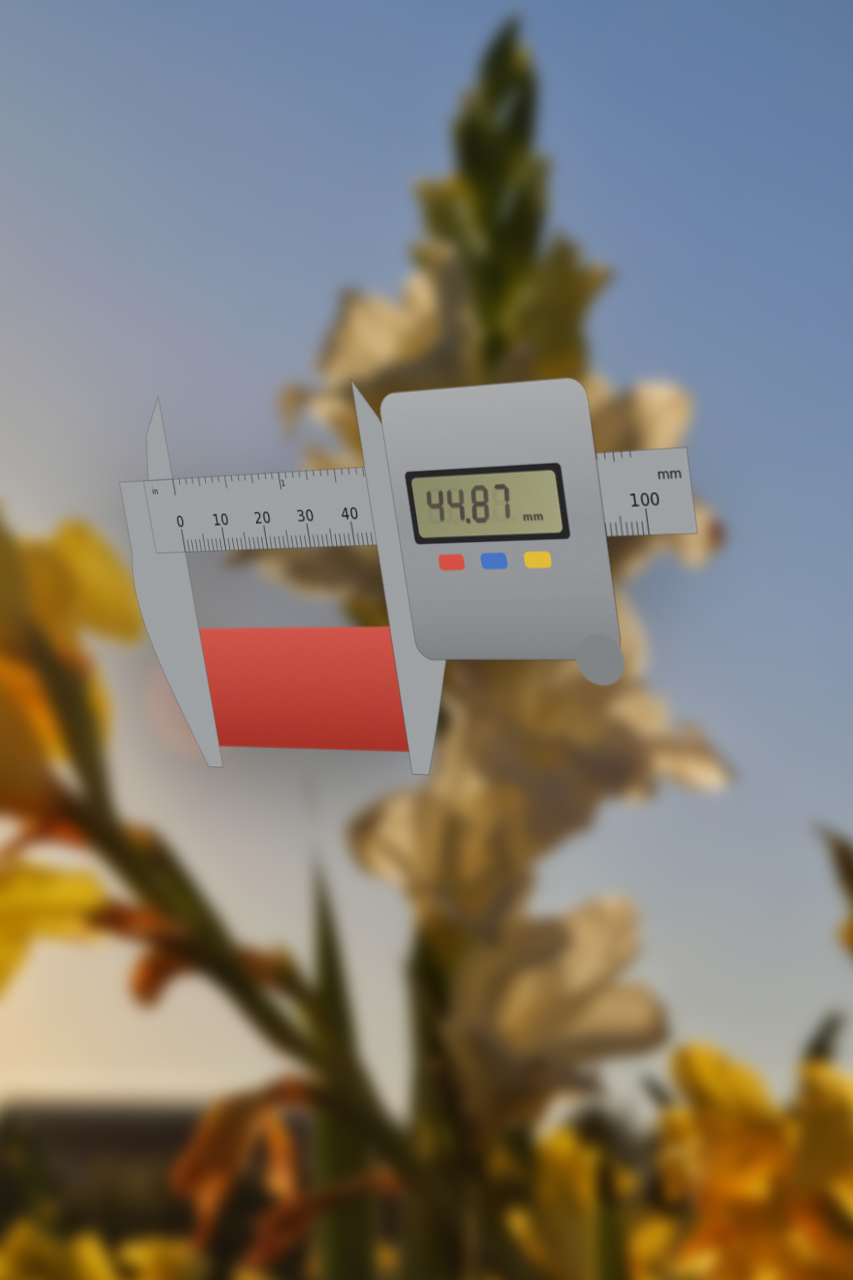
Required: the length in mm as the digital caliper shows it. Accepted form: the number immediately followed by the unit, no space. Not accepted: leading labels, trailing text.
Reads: 44.87mm
